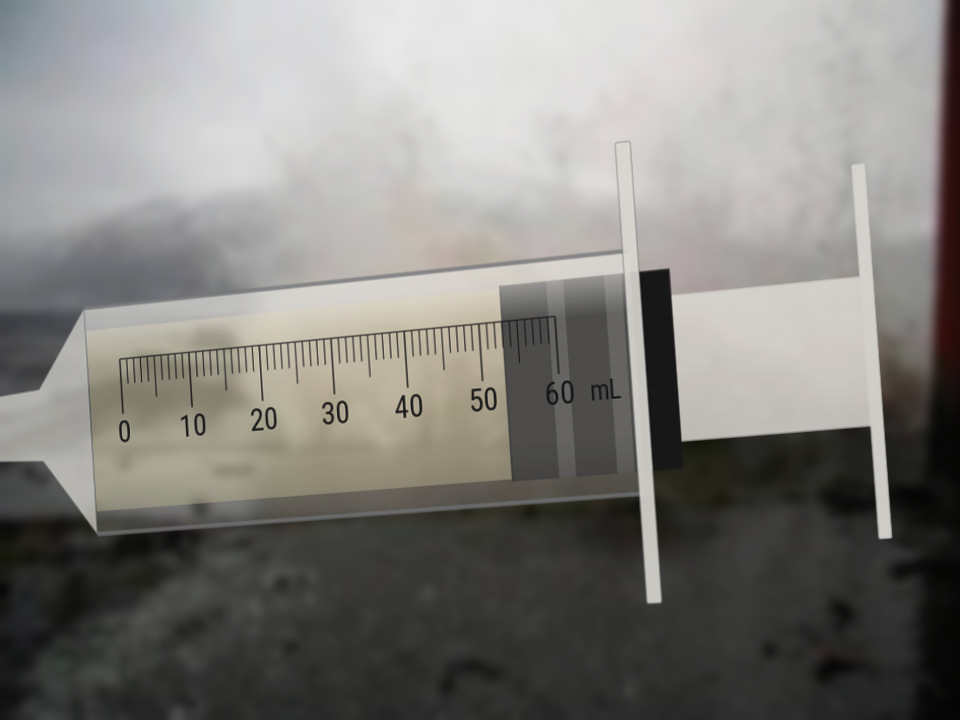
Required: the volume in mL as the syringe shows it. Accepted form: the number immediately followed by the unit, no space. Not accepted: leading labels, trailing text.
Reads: 53mL
